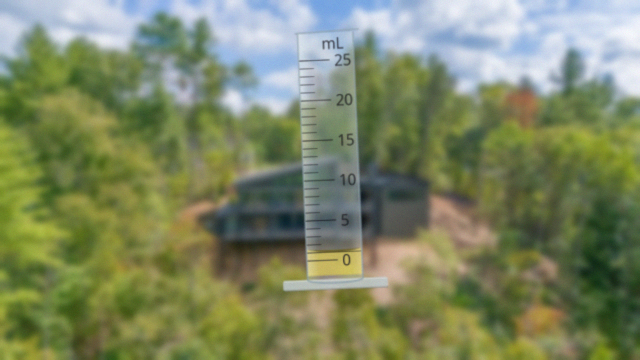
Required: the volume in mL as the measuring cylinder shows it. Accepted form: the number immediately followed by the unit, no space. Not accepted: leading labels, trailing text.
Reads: 1mL
